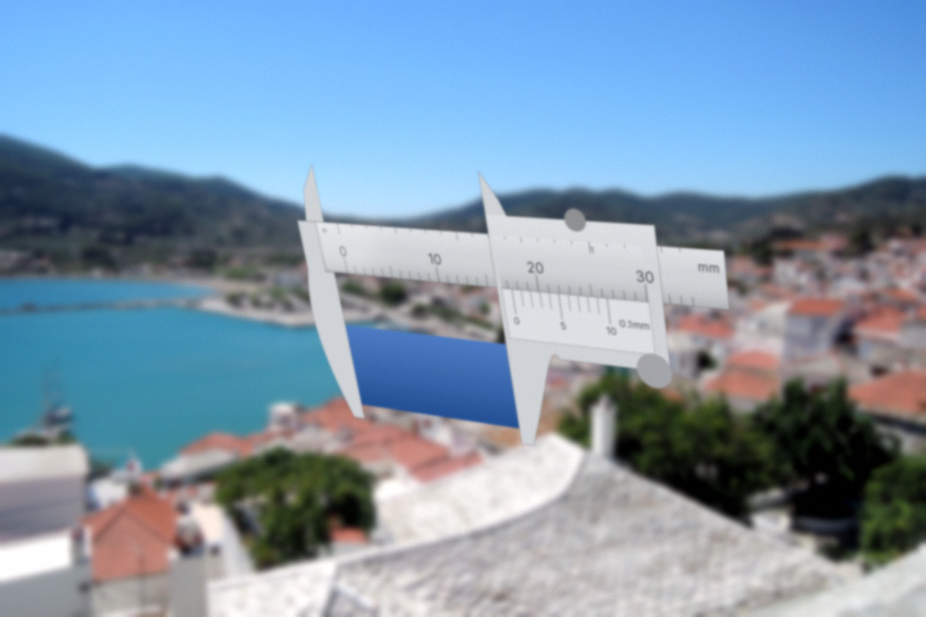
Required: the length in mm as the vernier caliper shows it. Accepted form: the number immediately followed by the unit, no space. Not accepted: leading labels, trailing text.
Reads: 17.4mm
